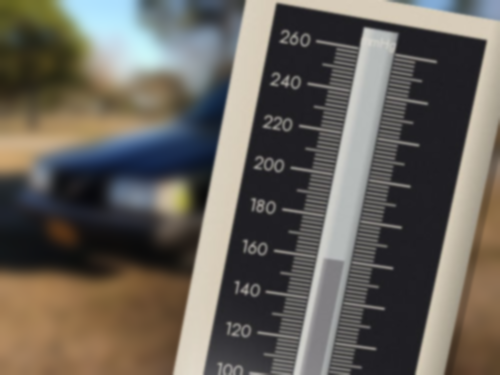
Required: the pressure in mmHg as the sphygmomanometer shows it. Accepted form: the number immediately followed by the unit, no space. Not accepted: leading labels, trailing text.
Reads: 160mmHg
